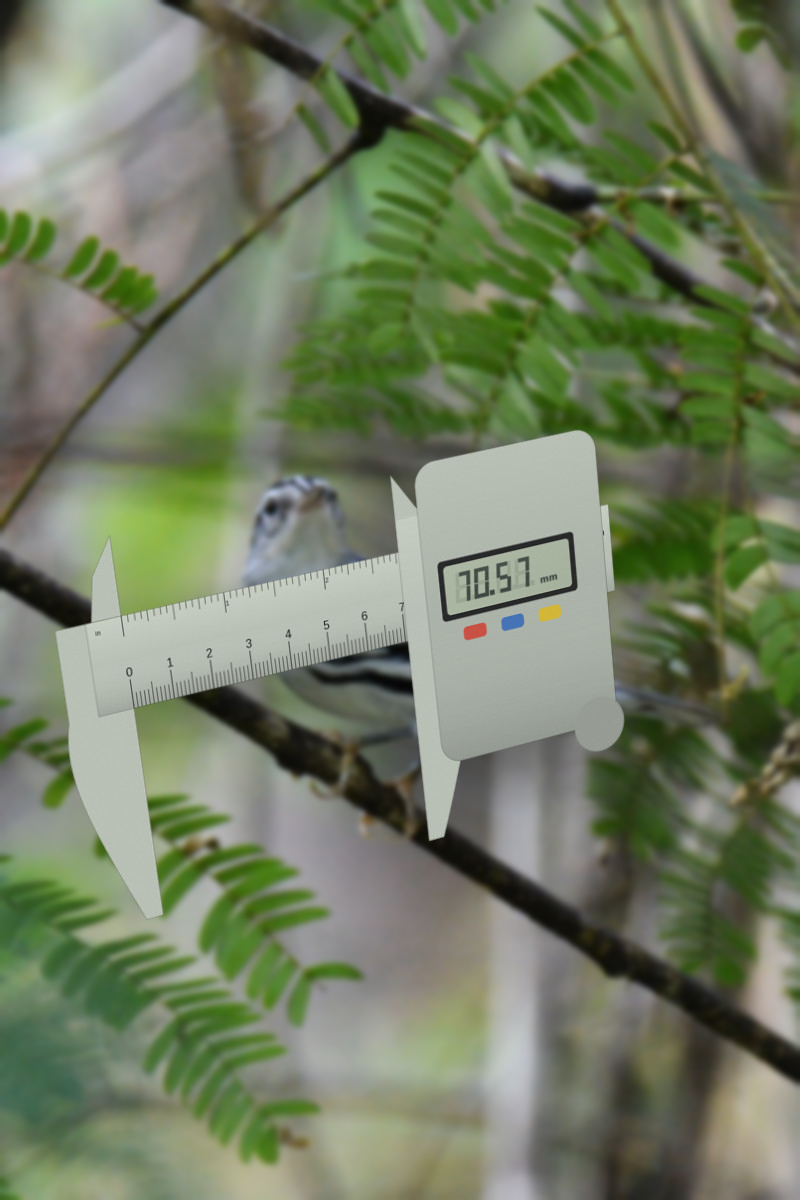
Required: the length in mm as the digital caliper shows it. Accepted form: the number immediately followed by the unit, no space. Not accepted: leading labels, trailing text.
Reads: 70.57mm
